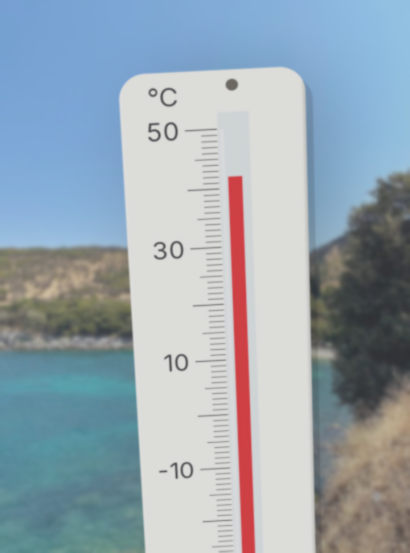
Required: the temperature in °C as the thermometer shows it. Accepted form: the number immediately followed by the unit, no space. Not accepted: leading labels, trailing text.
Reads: 42°C
